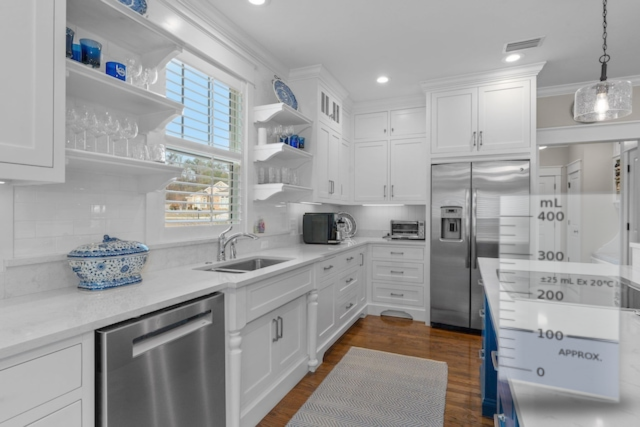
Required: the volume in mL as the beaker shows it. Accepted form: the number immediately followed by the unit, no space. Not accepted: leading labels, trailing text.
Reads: 100mL
